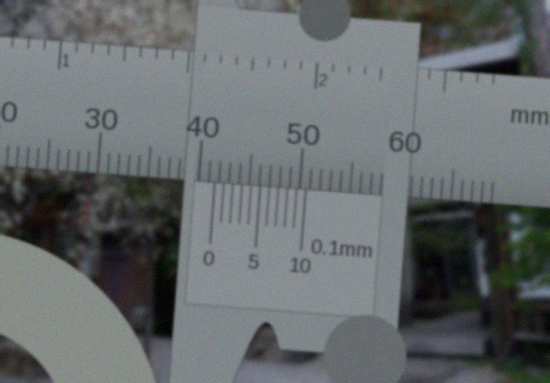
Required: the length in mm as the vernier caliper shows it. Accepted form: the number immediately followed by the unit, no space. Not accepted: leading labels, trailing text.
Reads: 41.6mm
